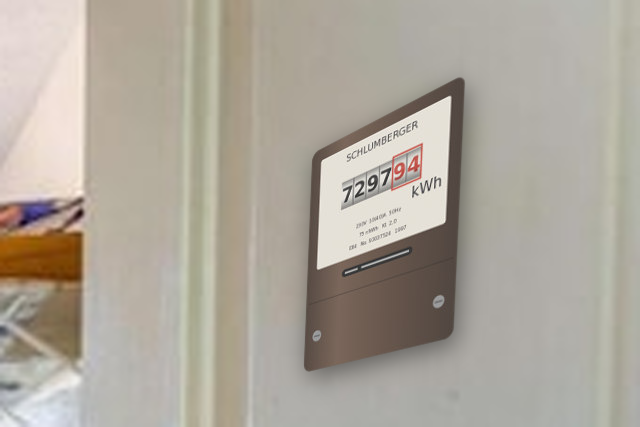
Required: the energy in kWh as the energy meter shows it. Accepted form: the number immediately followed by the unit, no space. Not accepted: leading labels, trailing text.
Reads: 7297.94kWh
